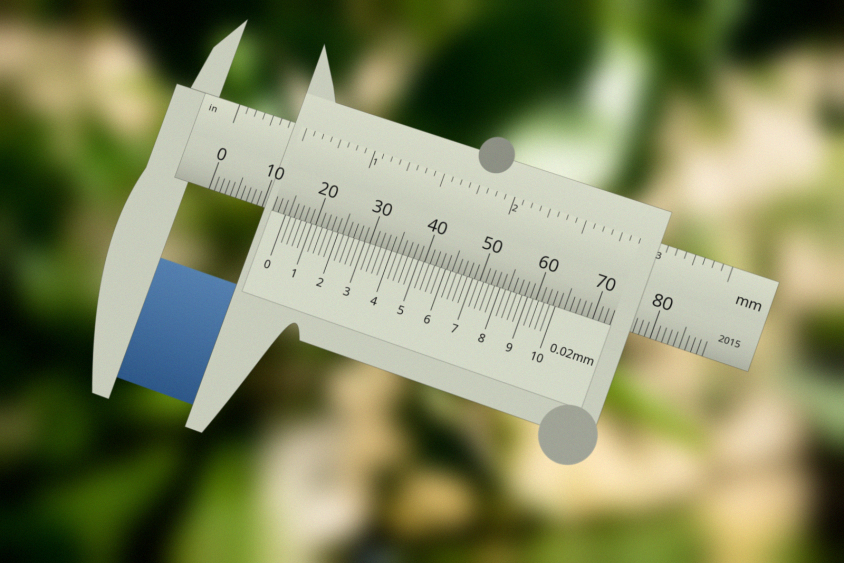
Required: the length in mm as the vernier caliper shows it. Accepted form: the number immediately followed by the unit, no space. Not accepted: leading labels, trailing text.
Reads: 14.4mm
